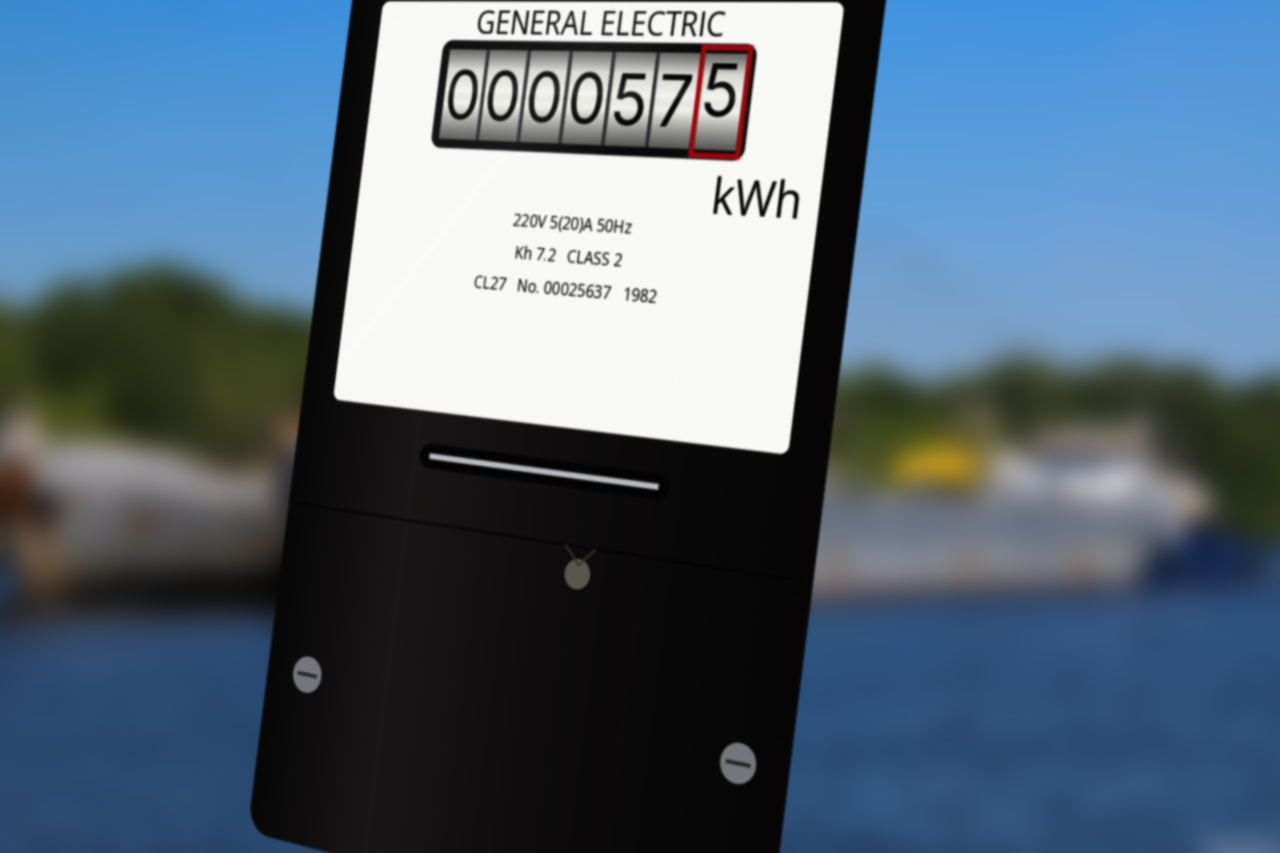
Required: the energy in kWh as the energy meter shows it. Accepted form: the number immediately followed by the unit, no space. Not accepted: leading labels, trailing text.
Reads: 57.5kWh
